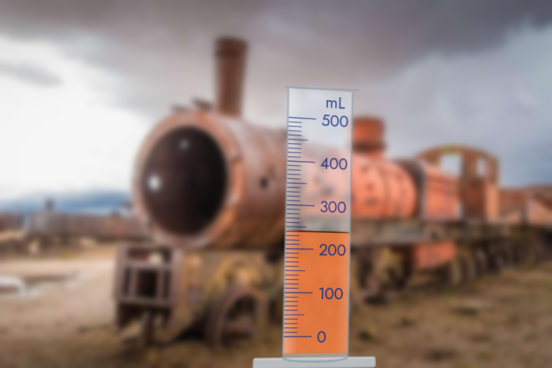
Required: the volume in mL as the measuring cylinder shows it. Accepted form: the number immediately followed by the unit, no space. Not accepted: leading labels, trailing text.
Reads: 240mL
